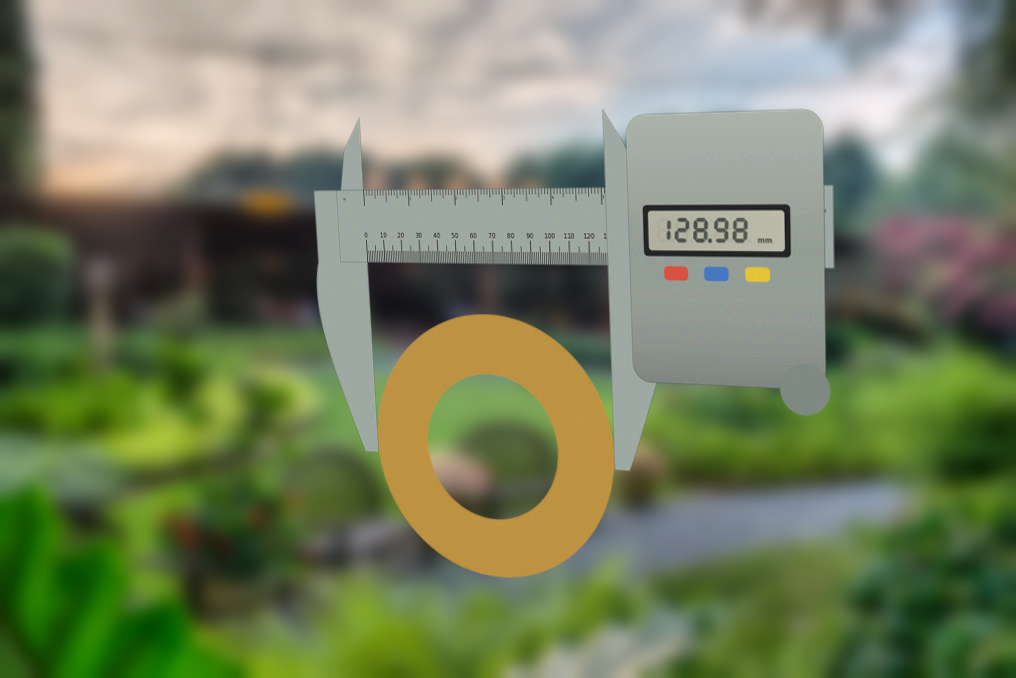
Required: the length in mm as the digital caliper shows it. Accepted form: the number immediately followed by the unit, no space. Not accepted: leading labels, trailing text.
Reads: 128.98mm
